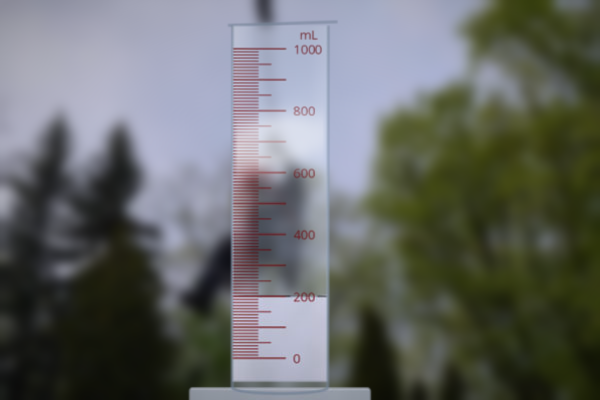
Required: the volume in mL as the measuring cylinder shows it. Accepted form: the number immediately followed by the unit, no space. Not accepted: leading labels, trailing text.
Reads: 200mL
